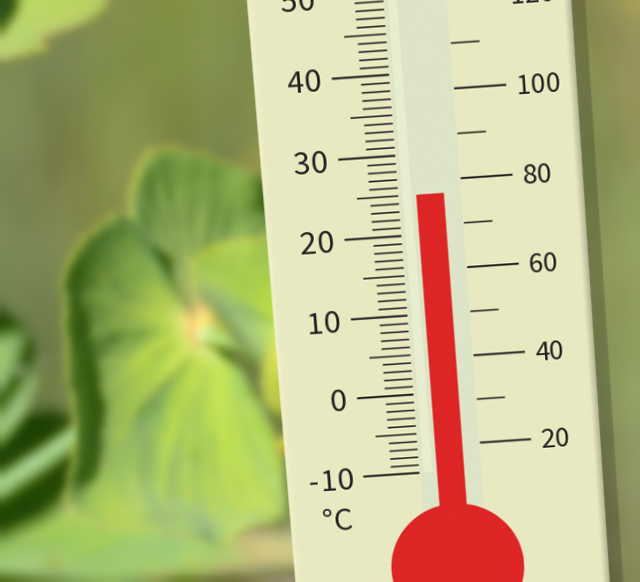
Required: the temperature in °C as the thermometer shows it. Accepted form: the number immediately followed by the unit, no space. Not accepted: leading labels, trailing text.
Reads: 25°C
